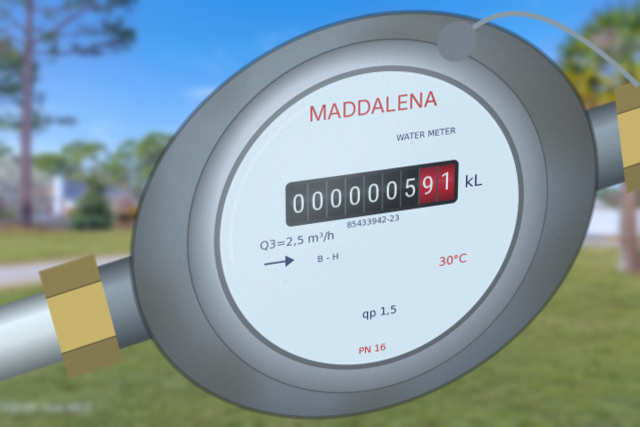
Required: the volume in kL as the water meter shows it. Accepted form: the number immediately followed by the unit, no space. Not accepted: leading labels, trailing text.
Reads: 5.91kL
